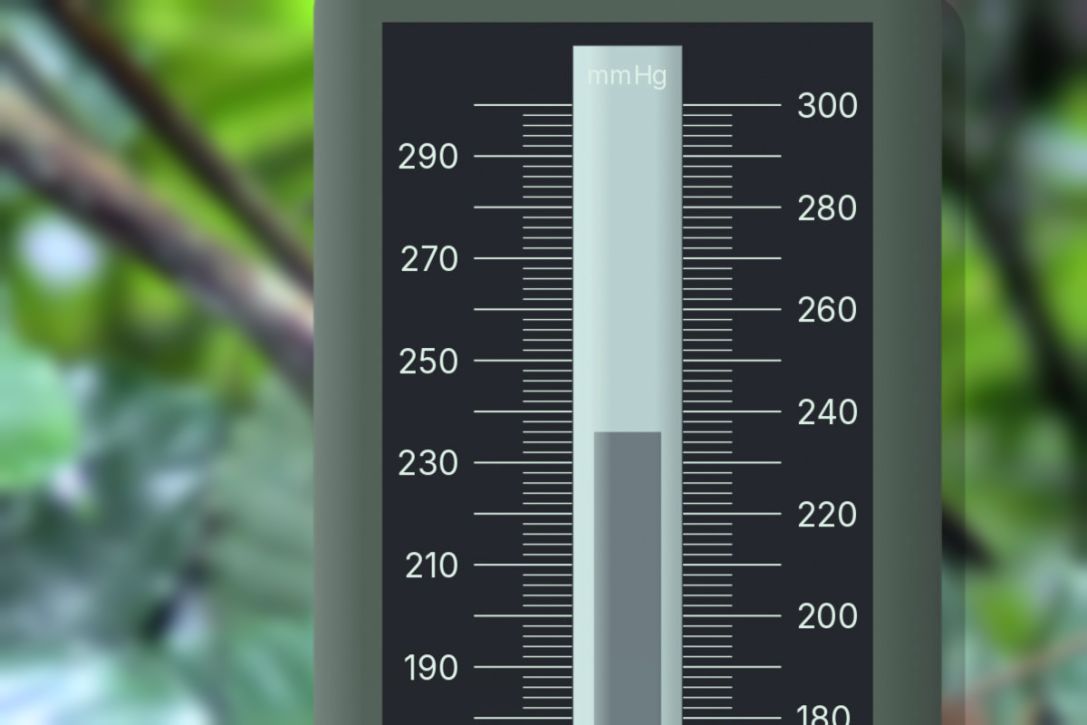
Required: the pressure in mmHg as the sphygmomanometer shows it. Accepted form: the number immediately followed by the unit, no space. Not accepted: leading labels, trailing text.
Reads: 236mmHg
